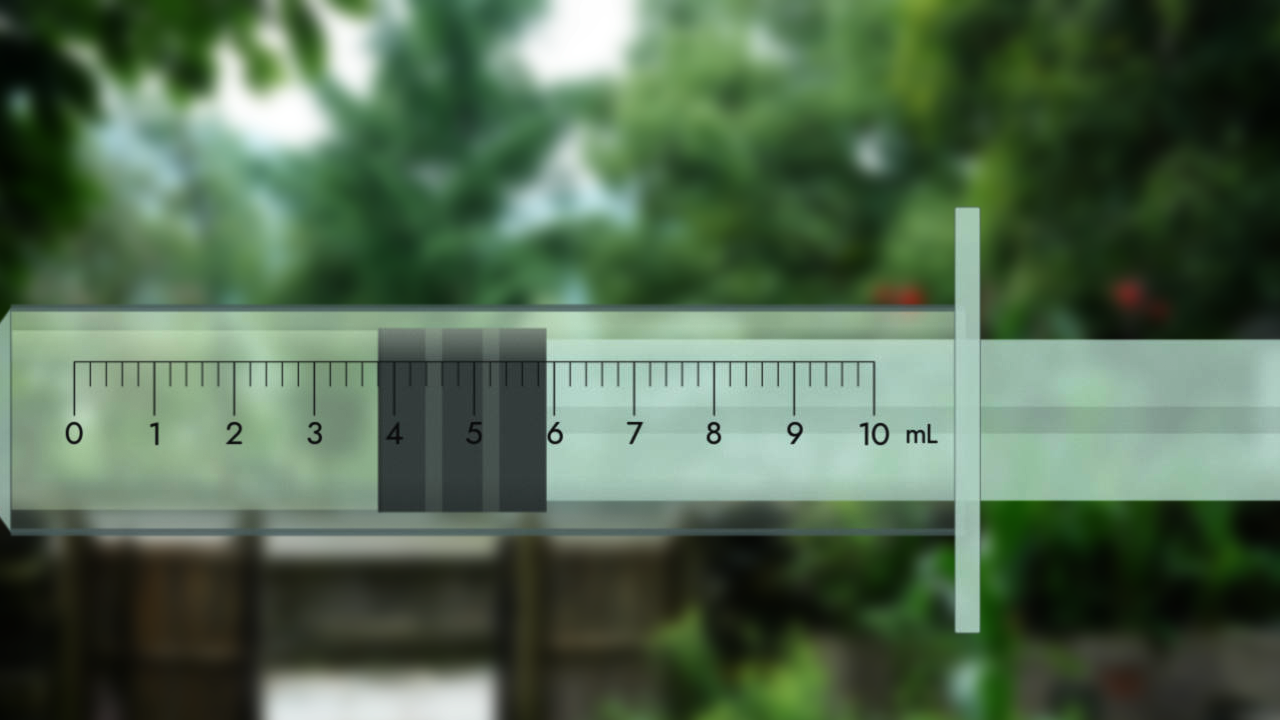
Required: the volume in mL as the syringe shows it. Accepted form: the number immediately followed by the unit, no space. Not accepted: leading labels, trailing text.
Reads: 3.8mL
